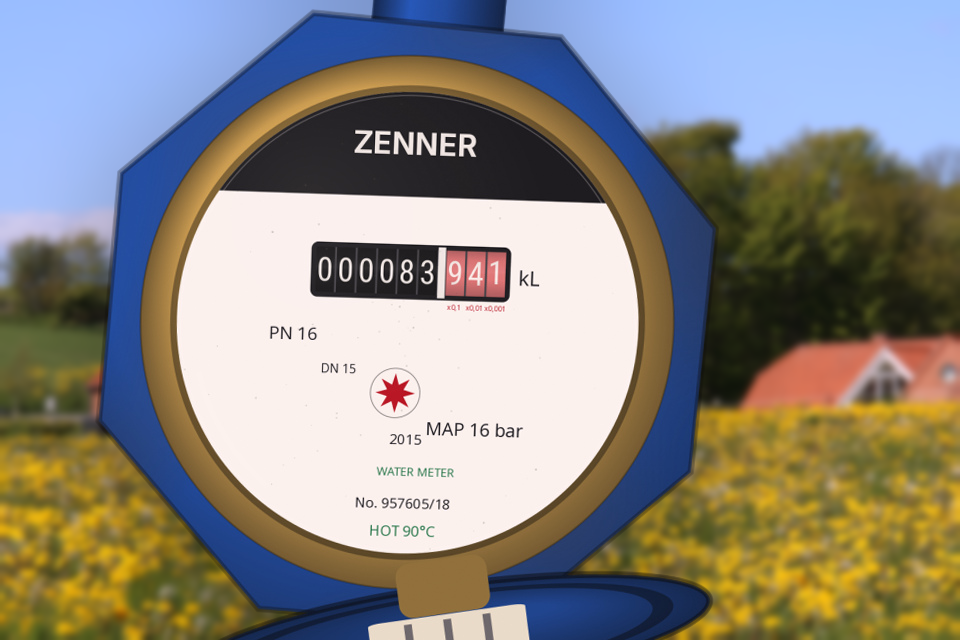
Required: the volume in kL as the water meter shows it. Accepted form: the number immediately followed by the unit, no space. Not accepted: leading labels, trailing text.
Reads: 83.941kL
